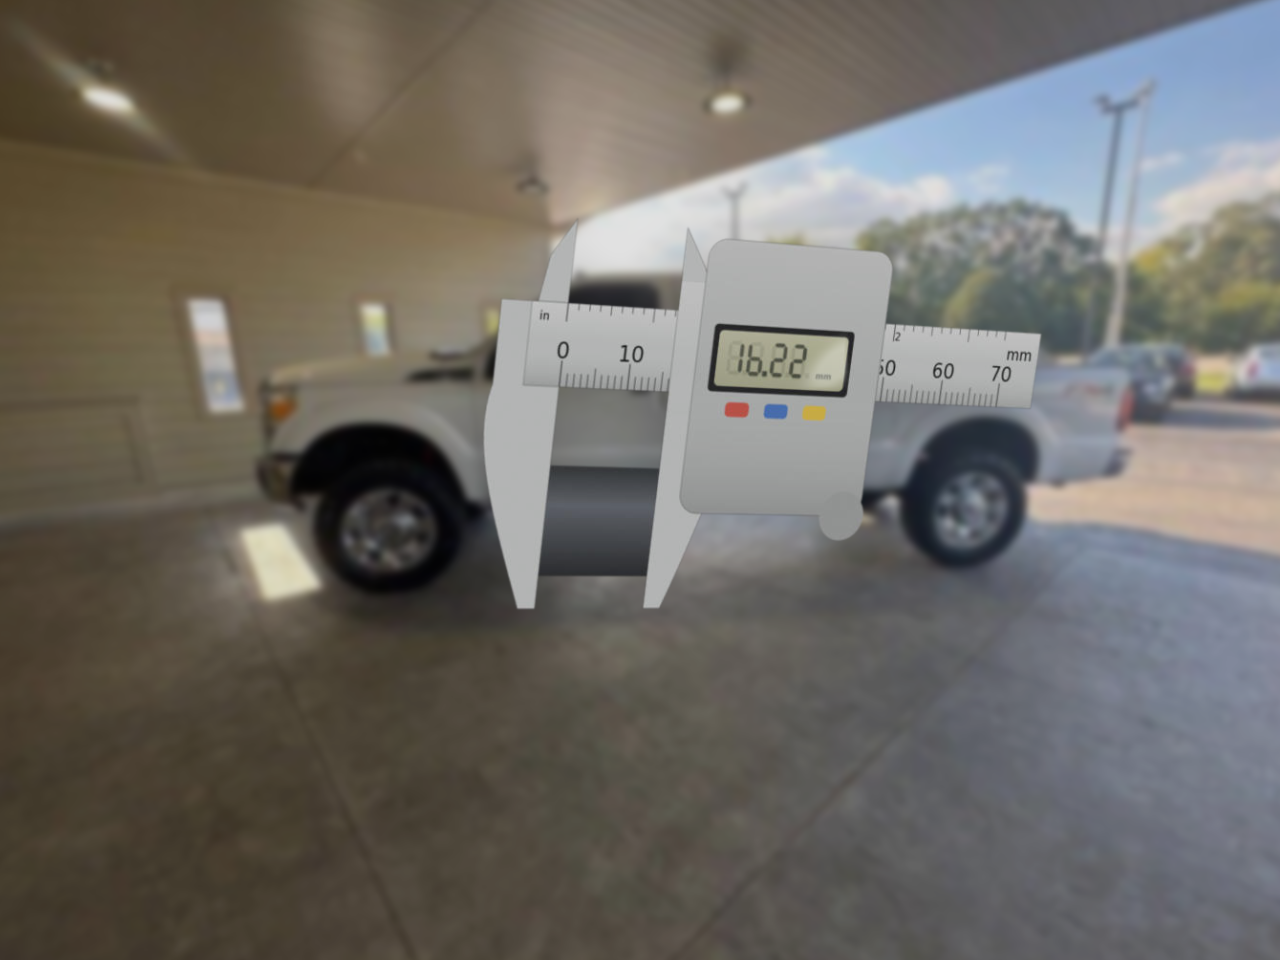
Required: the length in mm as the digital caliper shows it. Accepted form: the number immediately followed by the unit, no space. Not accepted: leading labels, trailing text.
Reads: 16.22mm
